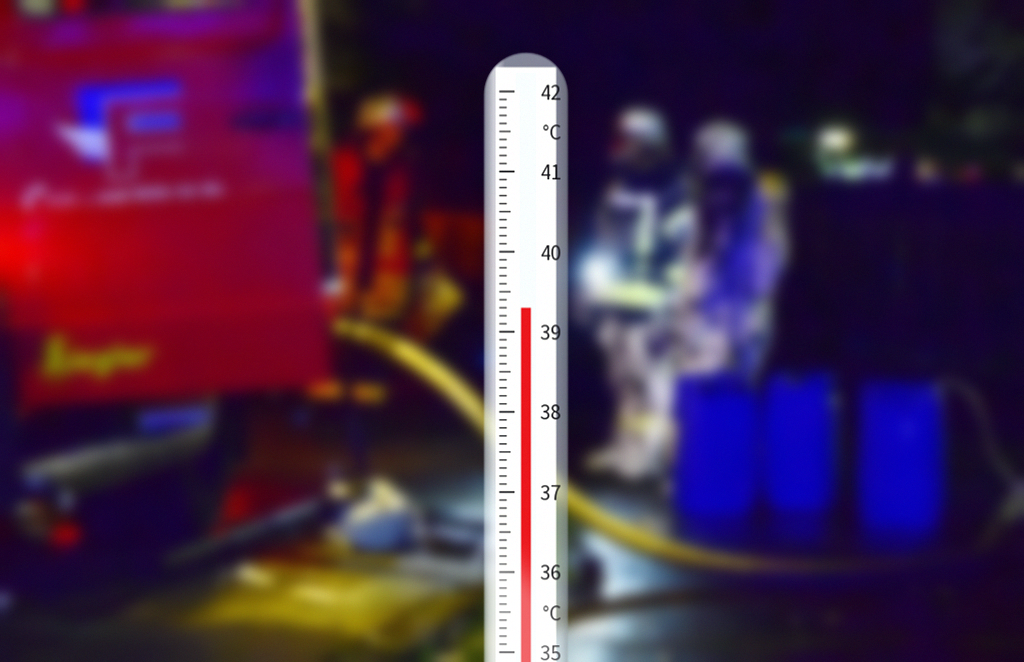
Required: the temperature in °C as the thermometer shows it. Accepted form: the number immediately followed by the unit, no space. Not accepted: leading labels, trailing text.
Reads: 39.3°C
